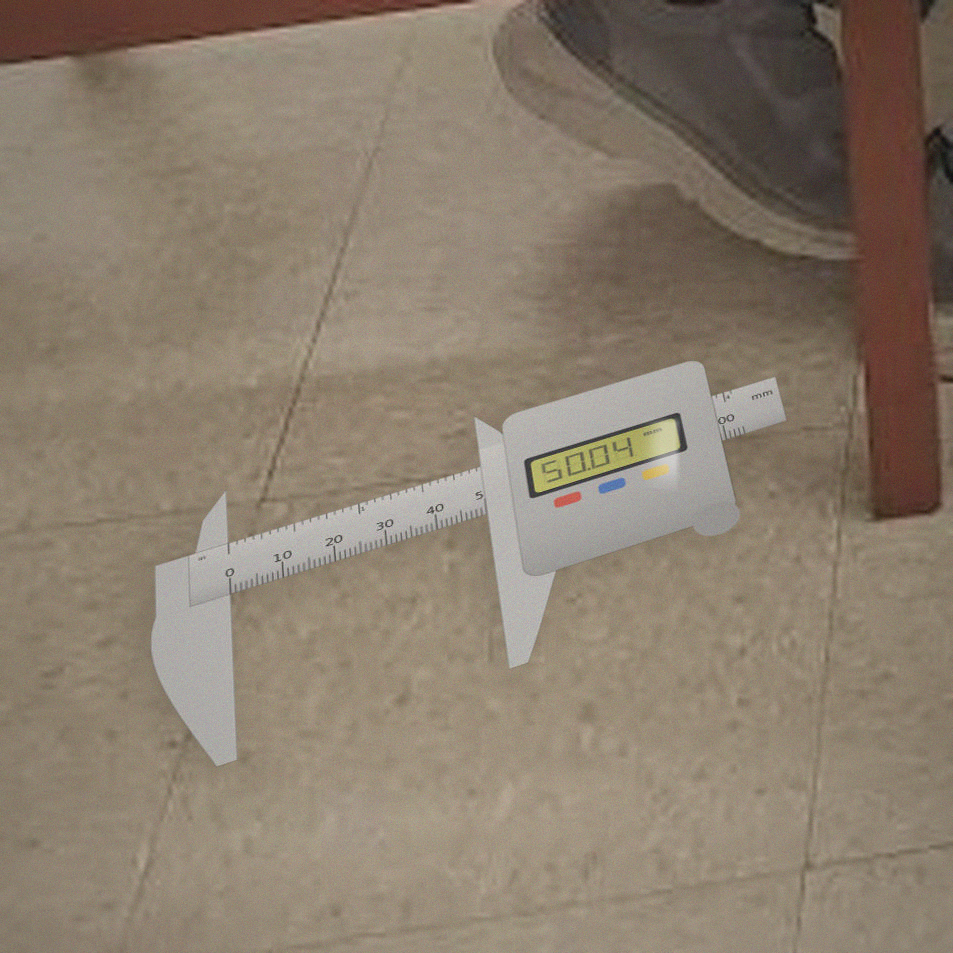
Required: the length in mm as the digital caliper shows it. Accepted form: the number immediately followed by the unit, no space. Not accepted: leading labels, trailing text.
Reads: 50.04mm
